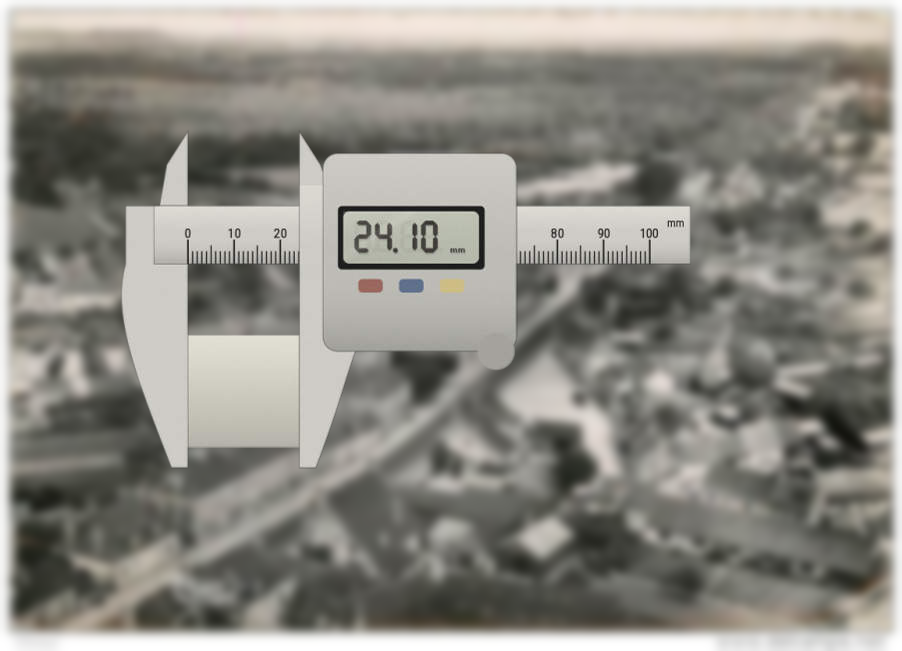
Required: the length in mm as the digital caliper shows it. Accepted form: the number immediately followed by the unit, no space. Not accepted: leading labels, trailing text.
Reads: 24.10mm
